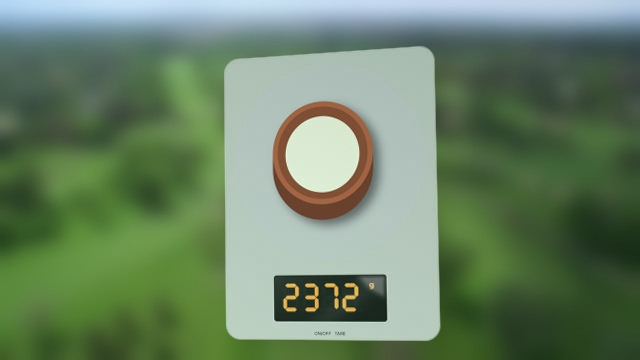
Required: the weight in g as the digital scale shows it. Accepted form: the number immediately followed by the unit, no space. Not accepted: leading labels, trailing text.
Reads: 2372g
